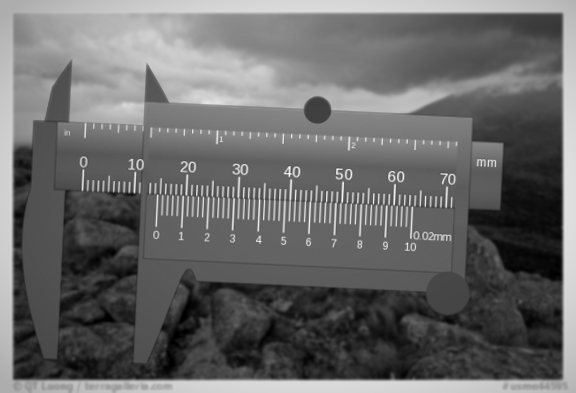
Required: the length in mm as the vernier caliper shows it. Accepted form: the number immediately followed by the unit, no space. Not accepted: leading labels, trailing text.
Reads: 14.5mm
